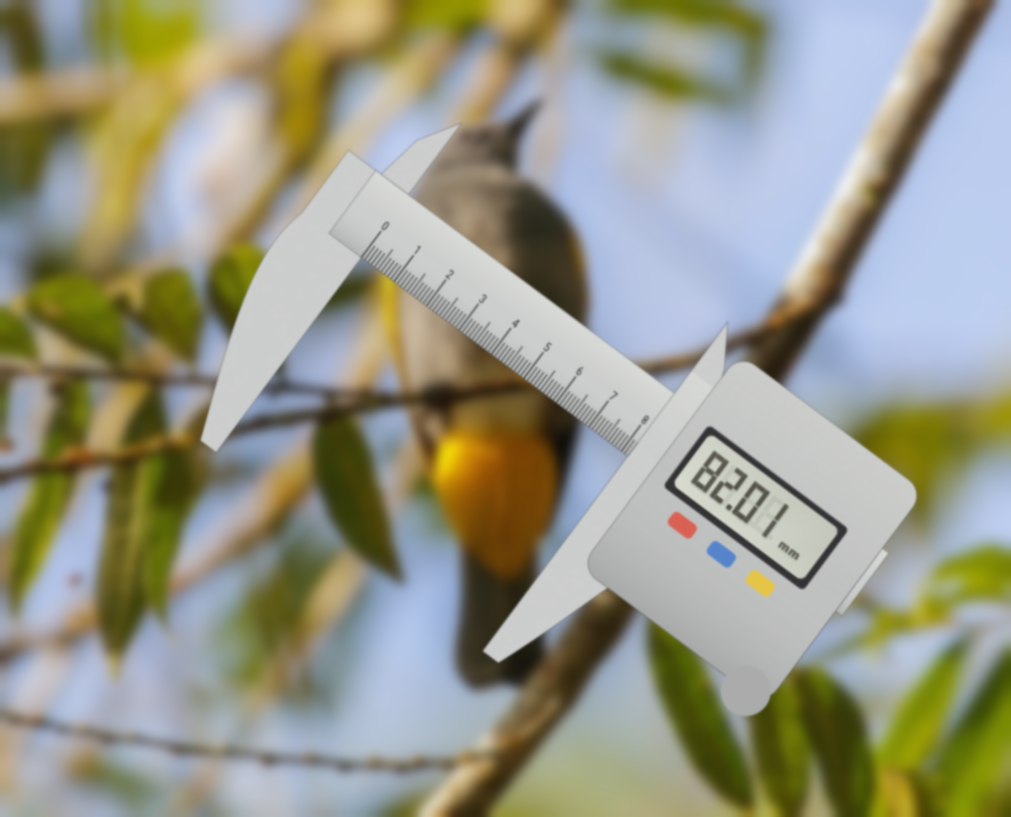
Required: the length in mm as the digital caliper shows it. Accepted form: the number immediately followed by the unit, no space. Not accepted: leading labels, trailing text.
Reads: 82.01mm
